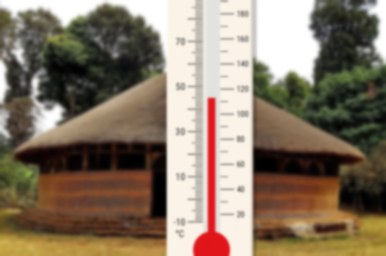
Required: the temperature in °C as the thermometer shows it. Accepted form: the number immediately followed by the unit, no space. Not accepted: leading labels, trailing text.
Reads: 45°C
